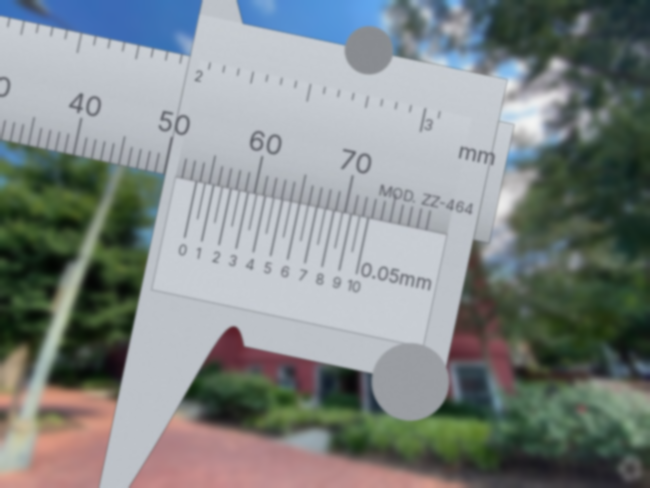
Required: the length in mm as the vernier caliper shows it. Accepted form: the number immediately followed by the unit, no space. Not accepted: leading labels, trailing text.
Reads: 53.6mm
